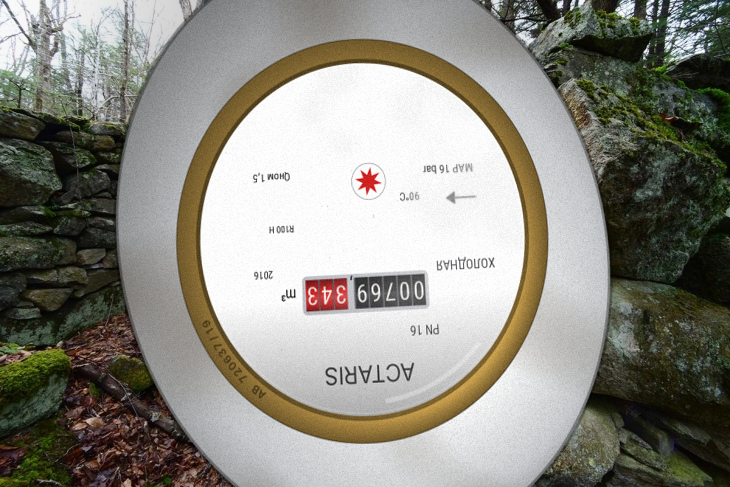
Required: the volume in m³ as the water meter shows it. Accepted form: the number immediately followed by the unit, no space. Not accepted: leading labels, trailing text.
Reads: 769.343m³
